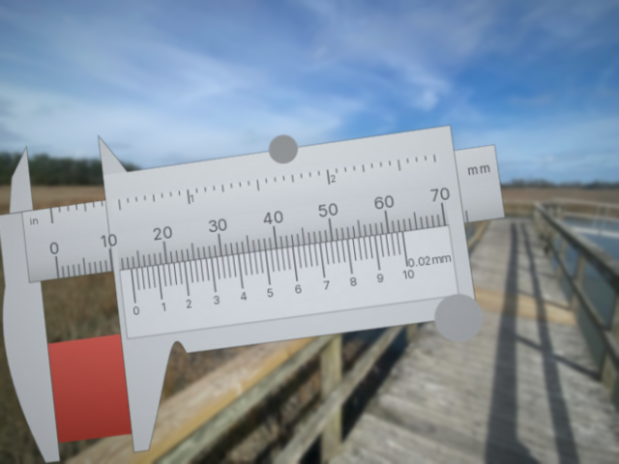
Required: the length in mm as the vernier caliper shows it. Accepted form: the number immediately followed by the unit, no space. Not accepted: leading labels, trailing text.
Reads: 13.5mm
